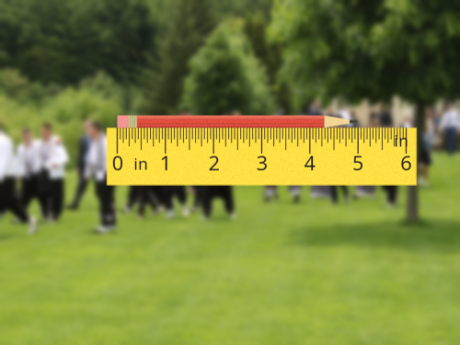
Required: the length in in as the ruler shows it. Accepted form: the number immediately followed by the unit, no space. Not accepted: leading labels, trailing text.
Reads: 5in
